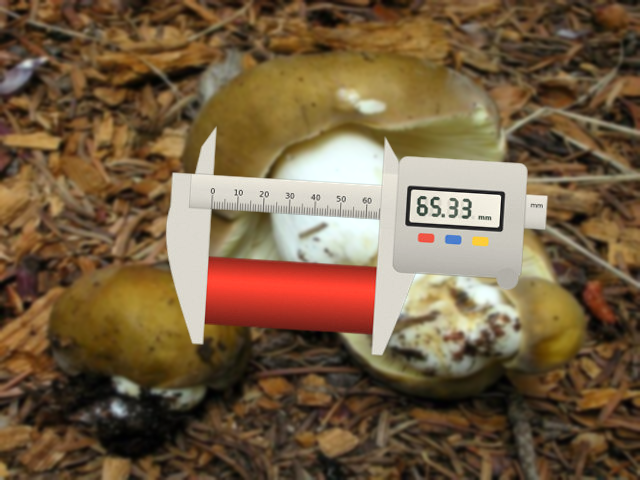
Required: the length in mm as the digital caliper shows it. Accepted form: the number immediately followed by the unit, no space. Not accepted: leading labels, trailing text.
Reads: 65.33mm
